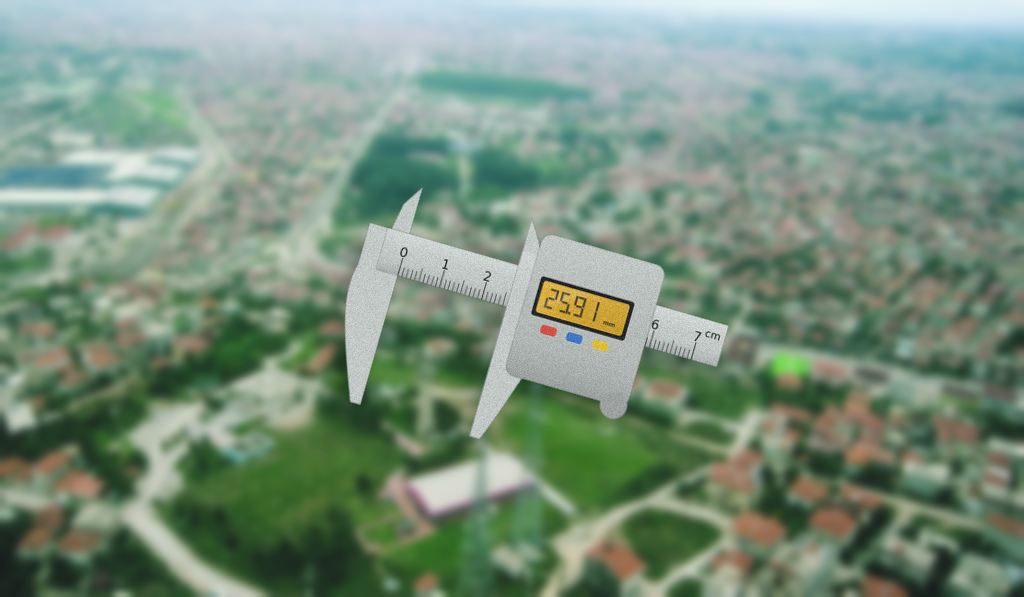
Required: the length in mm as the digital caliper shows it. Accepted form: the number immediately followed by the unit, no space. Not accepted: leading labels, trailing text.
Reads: 25.91mm
